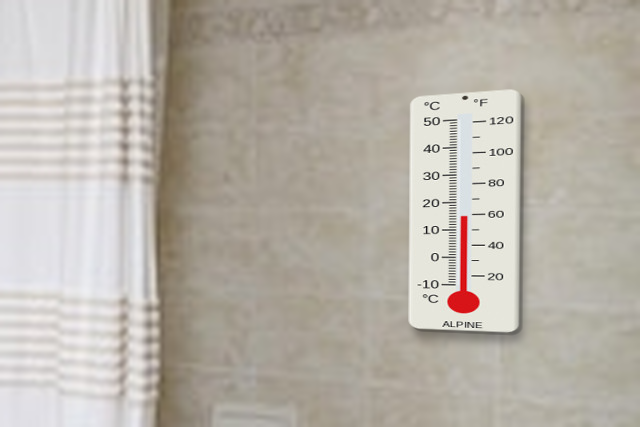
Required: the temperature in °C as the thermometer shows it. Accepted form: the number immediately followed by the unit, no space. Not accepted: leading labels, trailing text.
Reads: 15°C
